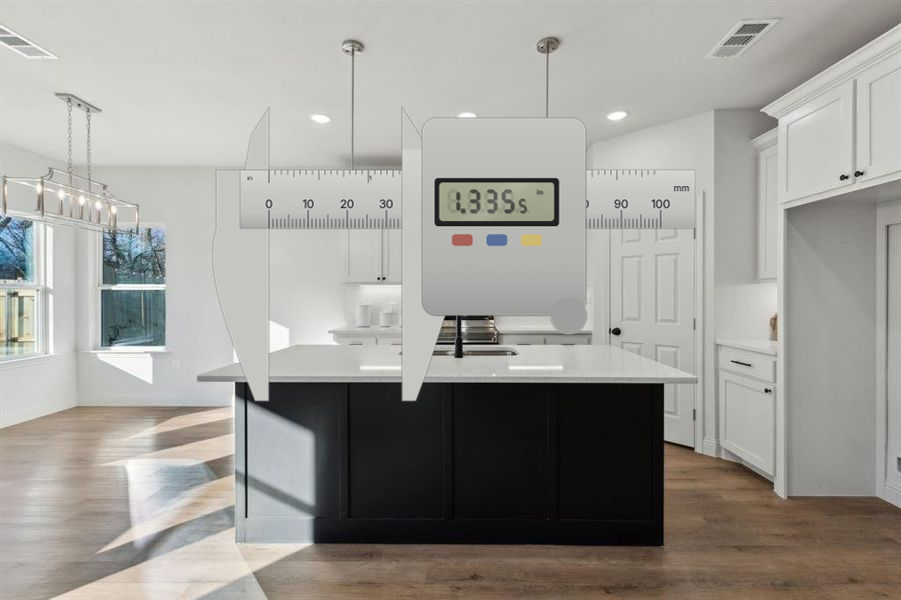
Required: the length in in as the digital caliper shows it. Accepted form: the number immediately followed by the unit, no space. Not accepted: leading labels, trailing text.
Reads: 1.3355in
